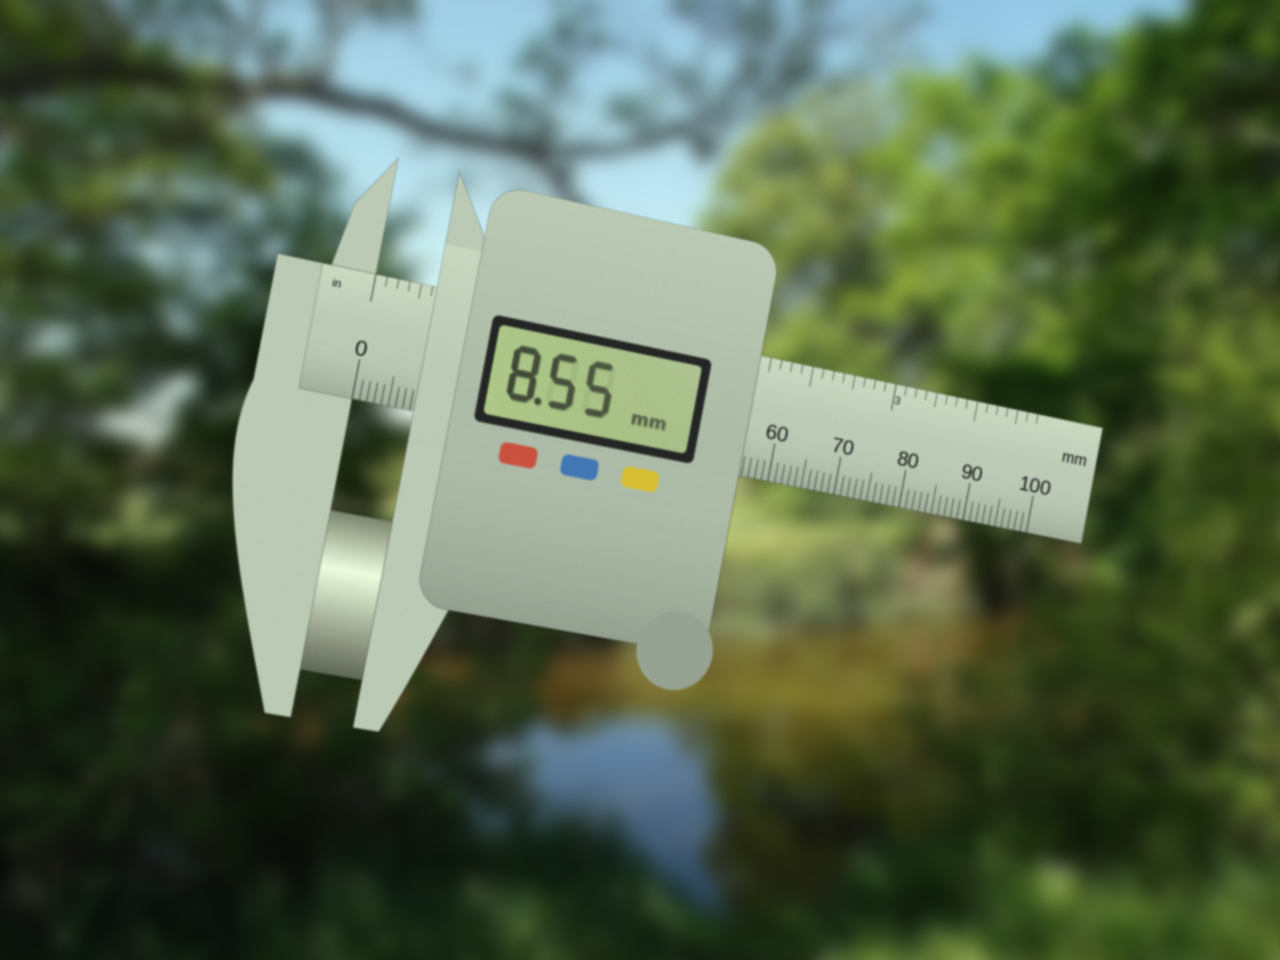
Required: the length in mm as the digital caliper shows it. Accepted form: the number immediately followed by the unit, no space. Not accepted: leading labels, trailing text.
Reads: 8.55mm
